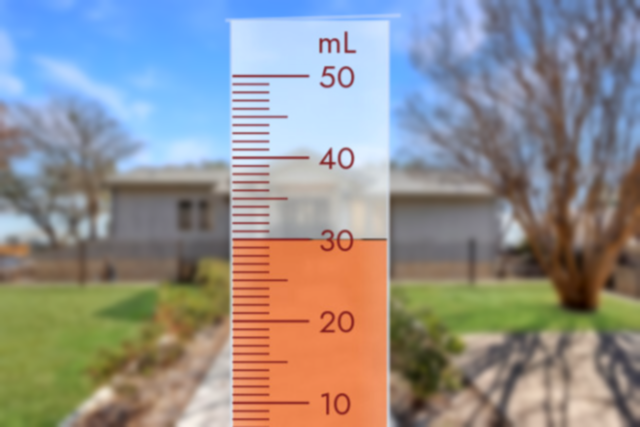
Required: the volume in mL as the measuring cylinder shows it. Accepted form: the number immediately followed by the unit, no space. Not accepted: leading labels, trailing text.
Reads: 30mL
